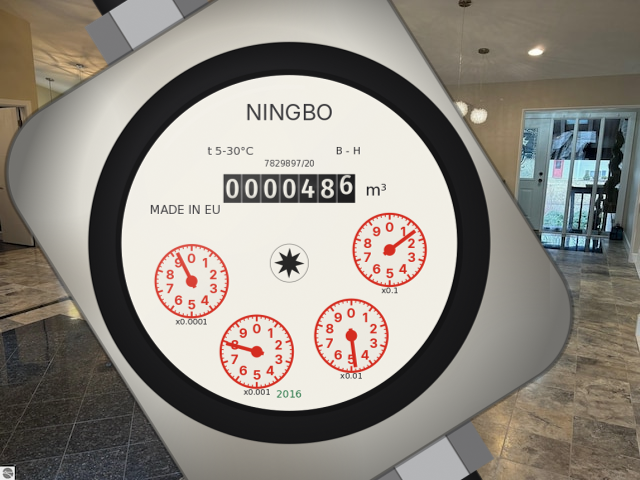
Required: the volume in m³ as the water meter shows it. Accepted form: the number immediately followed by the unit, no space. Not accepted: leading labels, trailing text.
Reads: 486.1479m³
